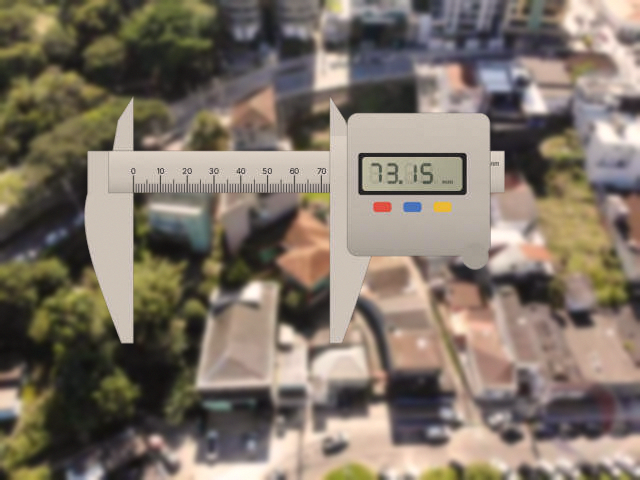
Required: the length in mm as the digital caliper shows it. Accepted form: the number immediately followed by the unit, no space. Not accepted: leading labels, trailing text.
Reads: 73.15mm
